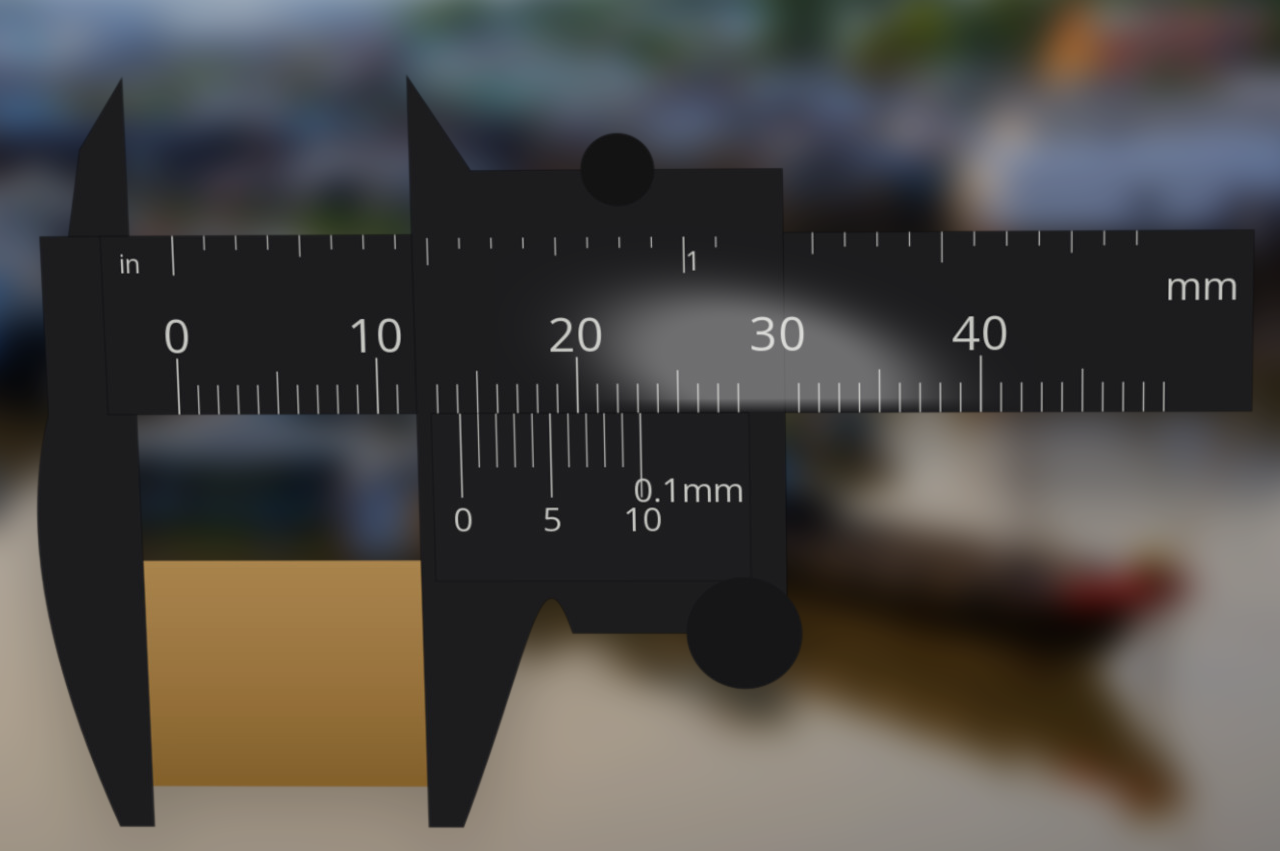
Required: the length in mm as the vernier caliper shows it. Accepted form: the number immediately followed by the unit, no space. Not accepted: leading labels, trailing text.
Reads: 14.1mm
